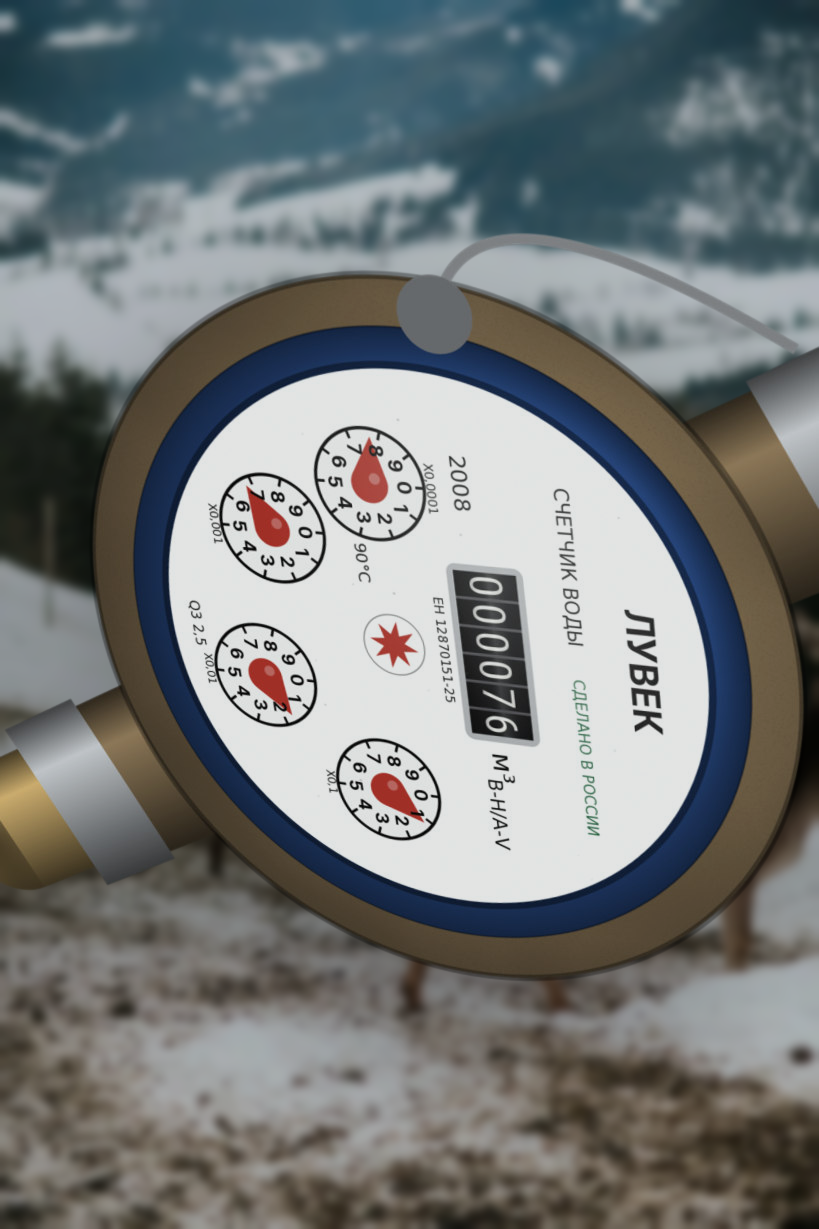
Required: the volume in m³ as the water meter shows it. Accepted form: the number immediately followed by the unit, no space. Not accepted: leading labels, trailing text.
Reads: 76.1167m³
